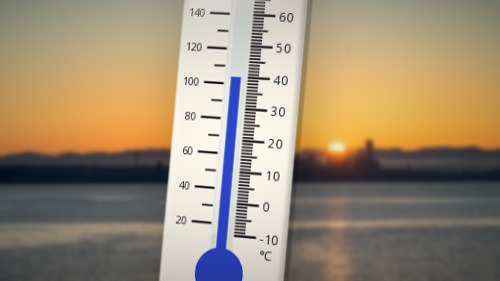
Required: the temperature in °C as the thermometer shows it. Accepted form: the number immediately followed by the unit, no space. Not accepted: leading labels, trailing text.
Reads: 40°C
